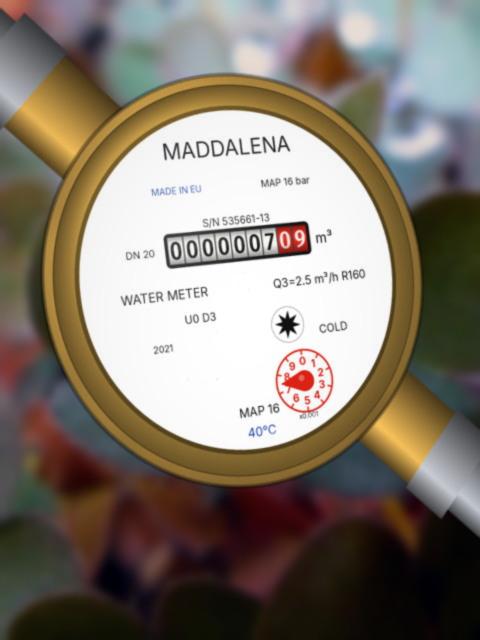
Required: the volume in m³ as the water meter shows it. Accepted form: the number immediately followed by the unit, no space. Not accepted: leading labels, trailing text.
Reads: 7.097m³
